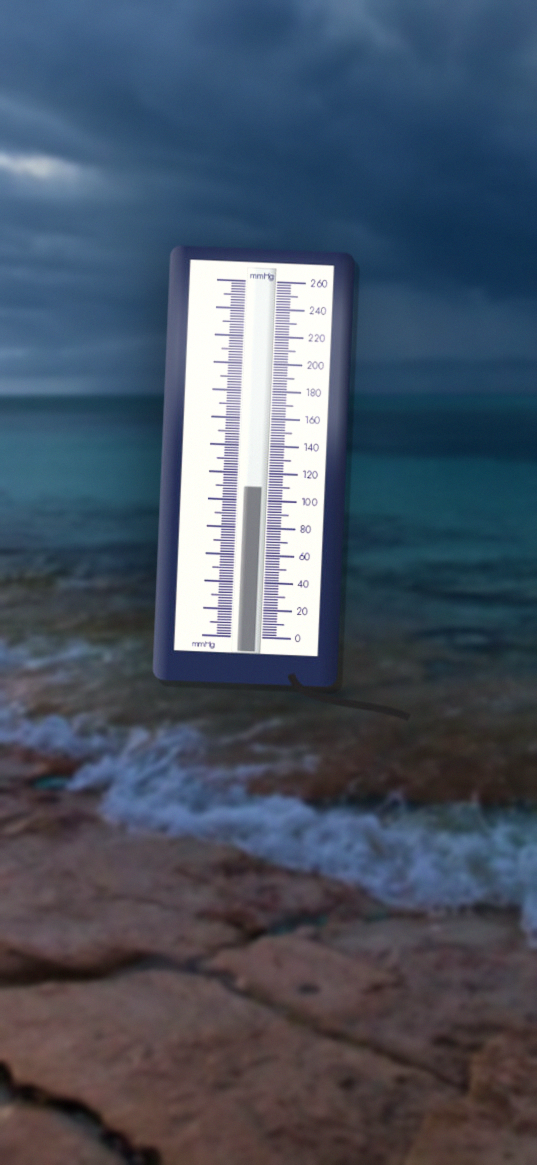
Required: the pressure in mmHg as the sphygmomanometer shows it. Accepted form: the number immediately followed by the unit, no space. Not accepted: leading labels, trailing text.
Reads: 110mmHg
